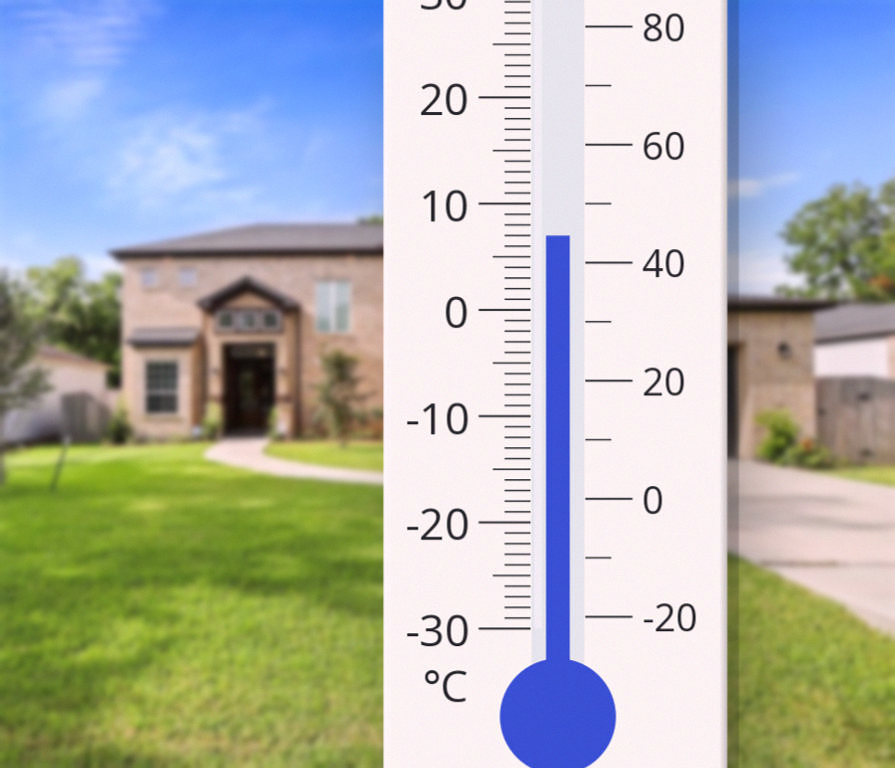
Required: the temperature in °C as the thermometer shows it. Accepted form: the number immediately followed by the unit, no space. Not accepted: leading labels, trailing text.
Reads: 7°C
